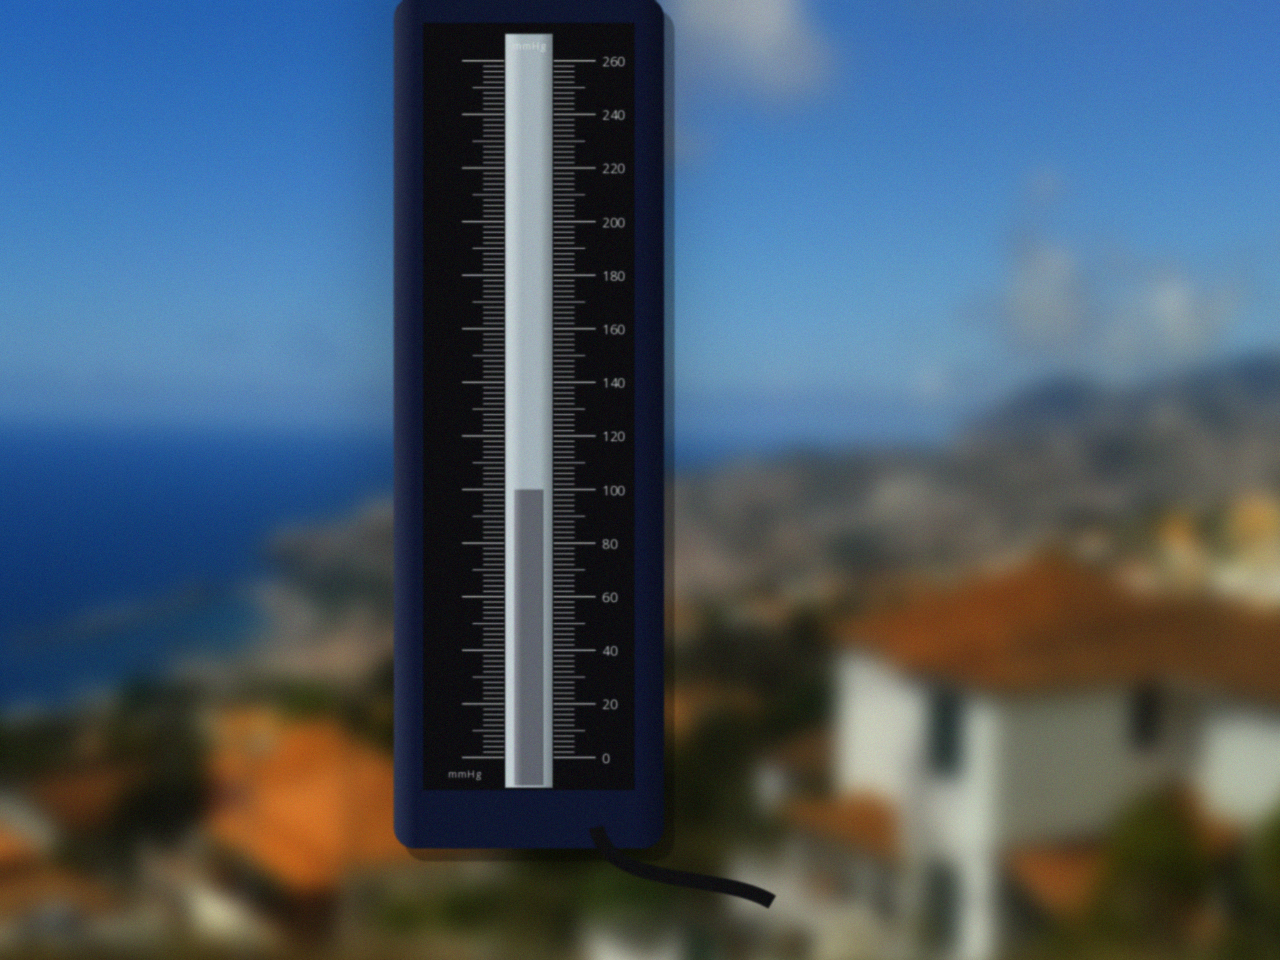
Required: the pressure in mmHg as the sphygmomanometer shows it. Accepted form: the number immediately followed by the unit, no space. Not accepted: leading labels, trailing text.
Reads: 100mmHg
